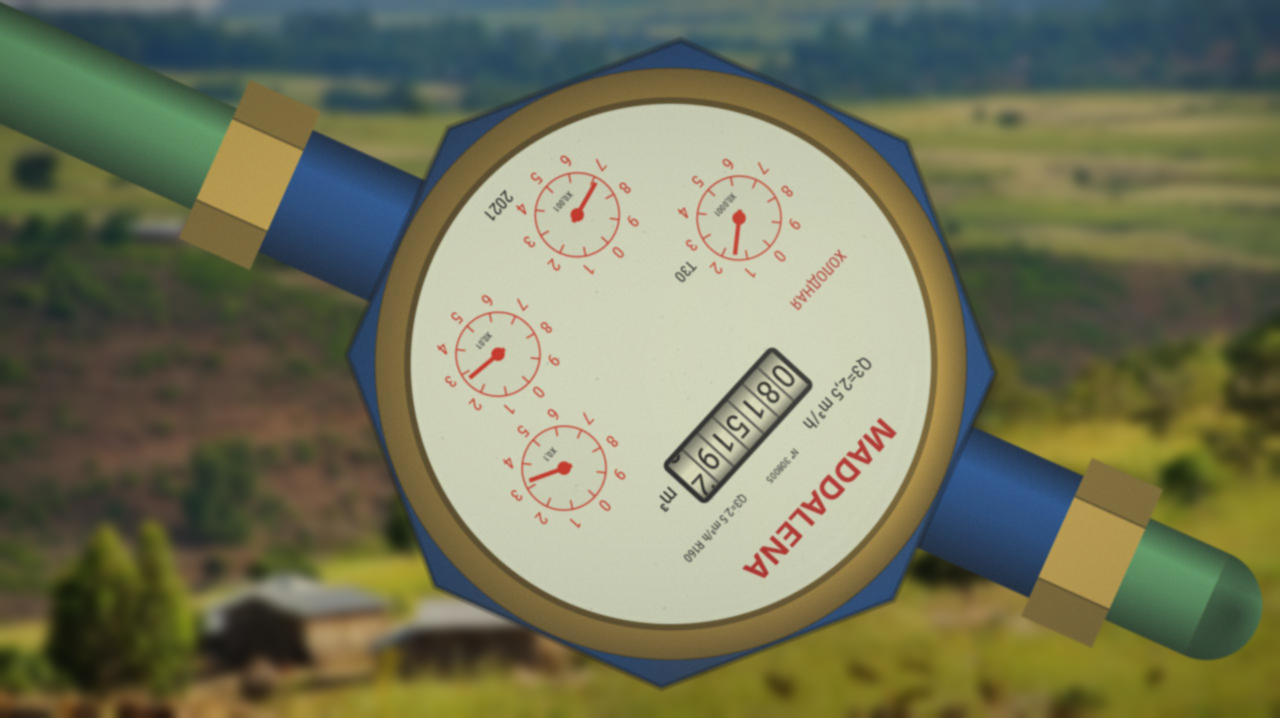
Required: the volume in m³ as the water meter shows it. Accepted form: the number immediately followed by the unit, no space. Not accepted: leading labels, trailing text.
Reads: 815192.3271m³
